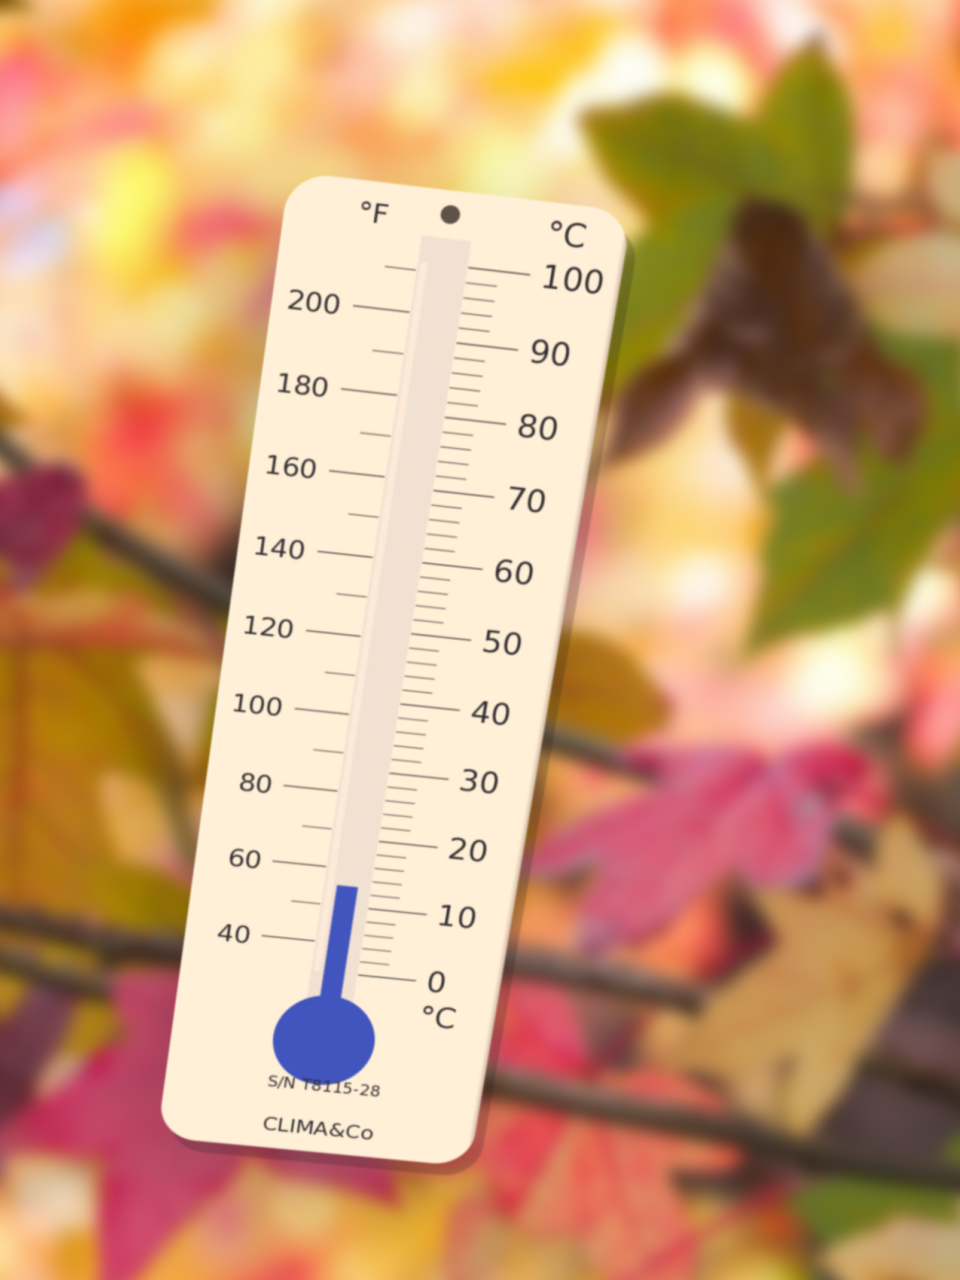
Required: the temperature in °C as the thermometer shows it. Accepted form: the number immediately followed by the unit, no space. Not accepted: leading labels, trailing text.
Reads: 13°C
